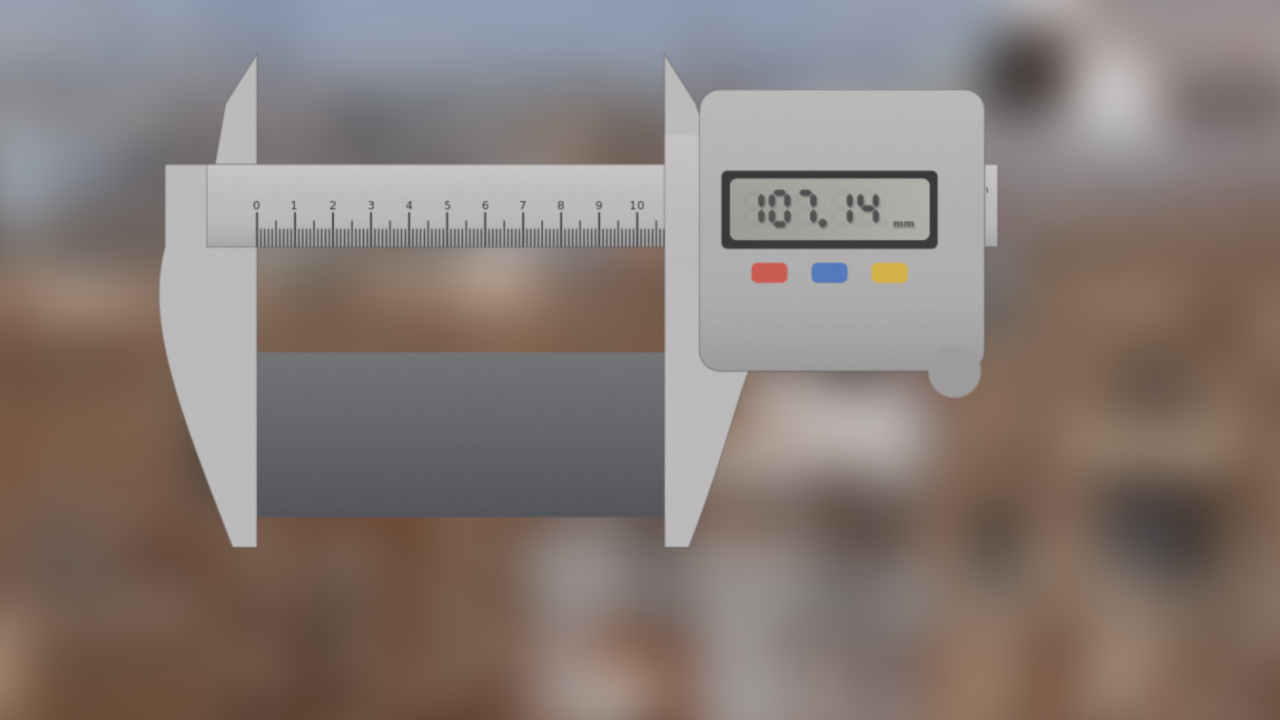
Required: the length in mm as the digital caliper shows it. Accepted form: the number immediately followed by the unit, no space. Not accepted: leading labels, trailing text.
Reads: 107.14mm
